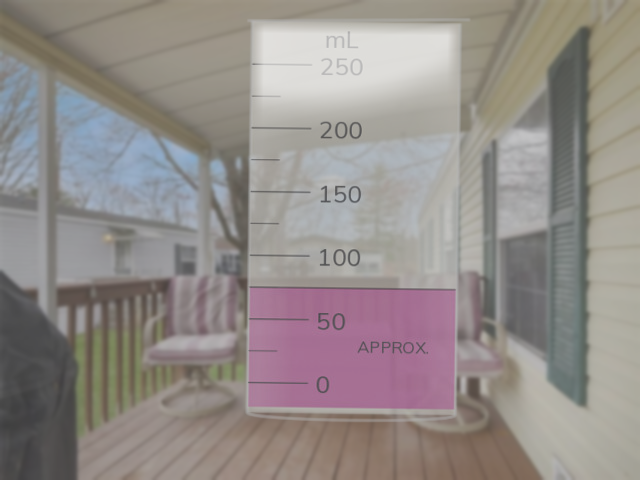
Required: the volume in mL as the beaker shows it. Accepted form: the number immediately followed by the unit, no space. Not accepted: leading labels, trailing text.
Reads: 75mL
